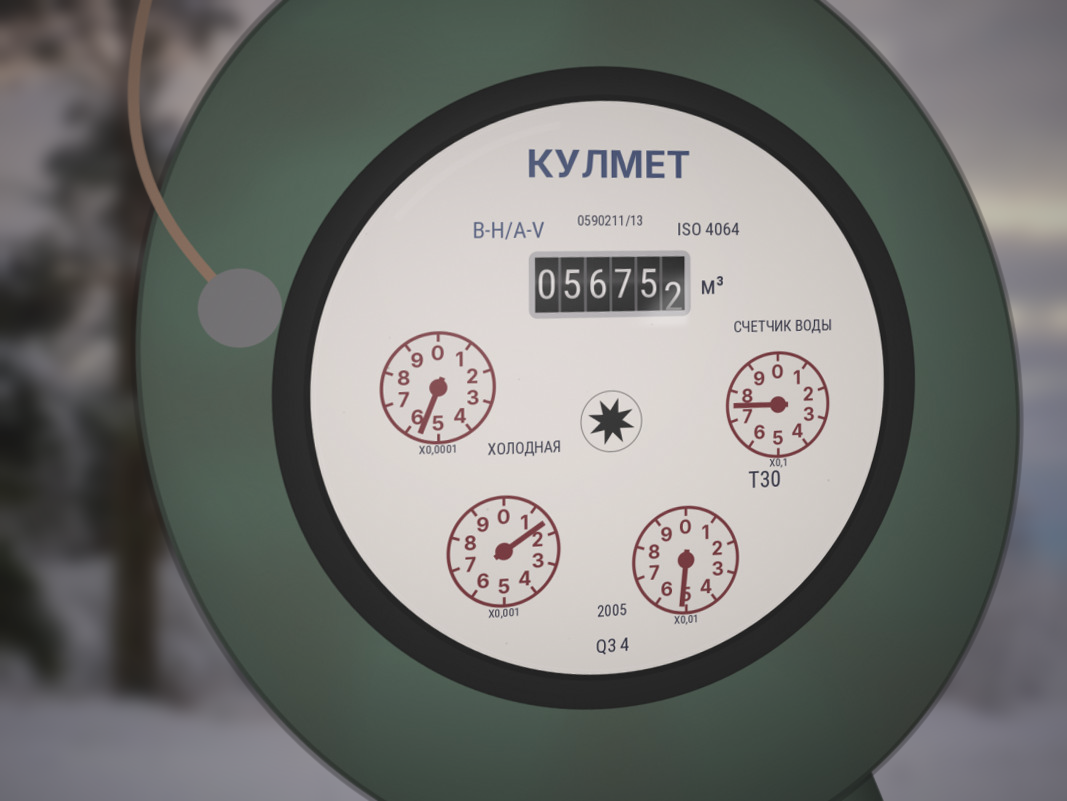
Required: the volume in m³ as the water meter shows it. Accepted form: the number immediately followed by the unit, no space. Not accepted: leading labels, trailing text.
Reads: 56751.7515m³
